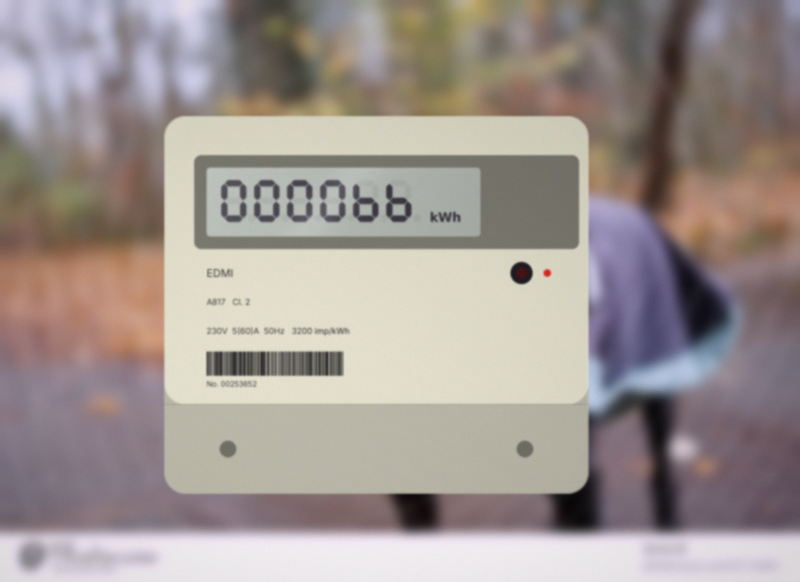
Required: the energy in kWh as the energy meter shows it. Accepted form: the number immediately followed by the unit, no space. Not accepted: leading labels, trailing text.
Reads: 66kWh
